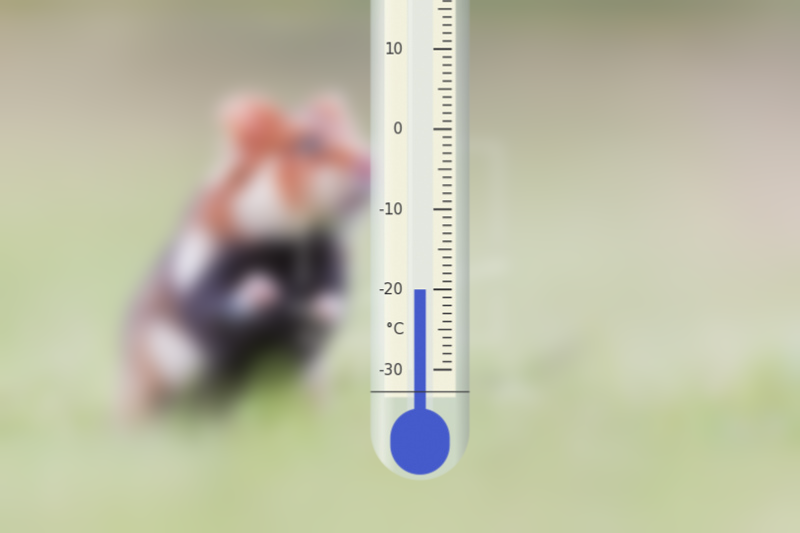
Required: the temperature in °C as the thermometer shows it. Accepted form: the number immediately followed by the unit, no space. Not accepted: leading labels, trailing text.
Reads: -20°C
